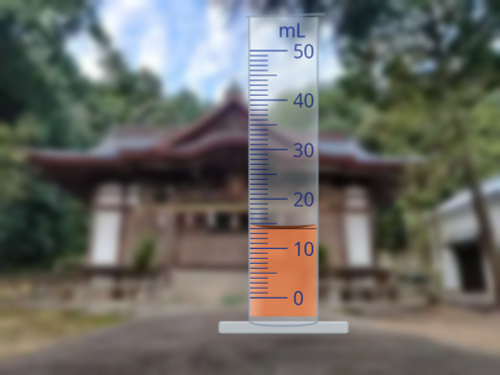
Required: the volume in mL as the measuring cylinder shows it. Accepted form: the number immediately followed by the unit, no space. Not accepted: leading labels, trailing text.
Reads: 14mL
